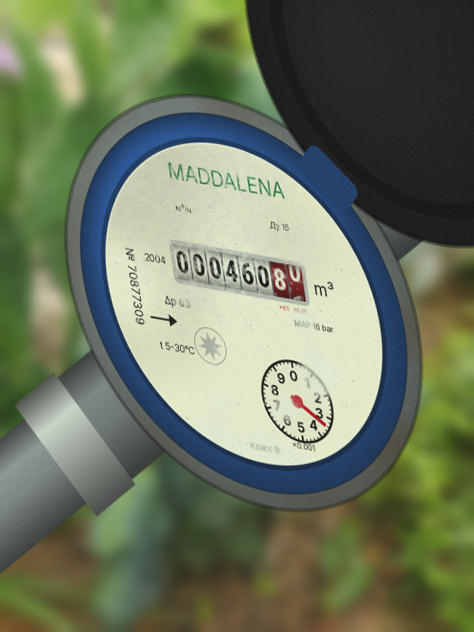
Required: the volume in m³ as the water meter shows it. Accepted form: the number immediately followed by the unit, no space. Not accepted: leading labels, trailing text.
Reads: 460.803m³
